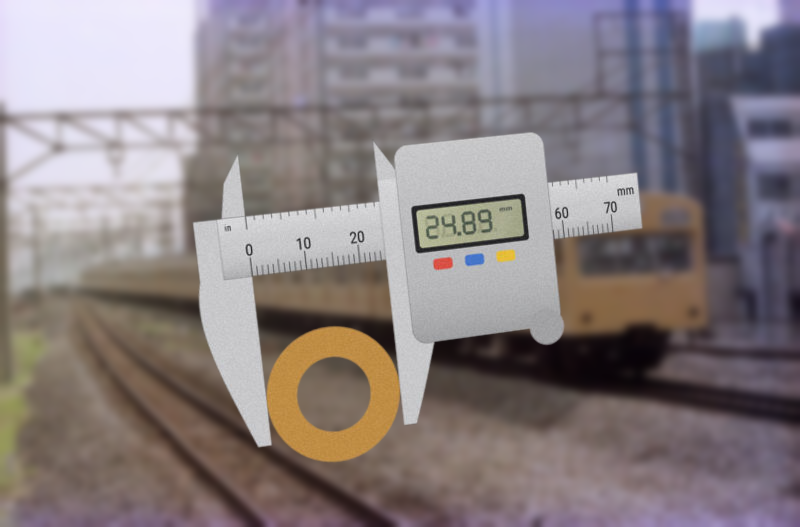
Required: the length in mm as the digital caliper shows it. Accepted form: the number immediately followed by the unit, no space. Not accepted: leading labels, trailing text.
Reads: 24.89mm
